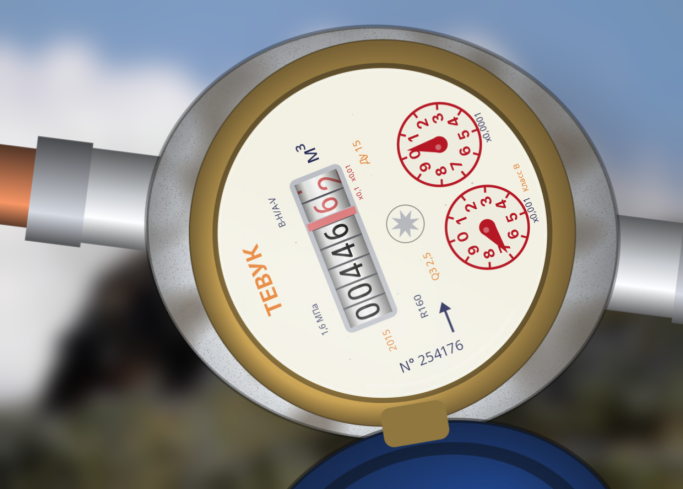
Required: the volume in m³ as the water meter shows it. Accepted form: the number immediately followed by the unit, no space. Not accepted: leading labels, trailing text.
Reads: 446.6170m³
